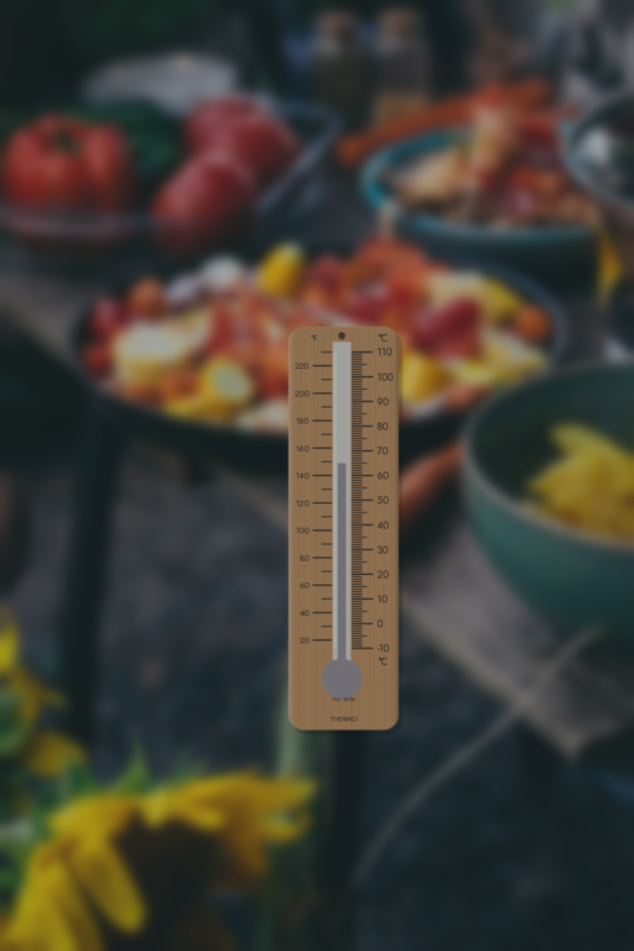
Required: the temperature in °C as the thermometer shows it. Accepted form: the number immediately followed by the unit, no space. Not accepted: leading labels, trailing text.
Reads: 65°C
